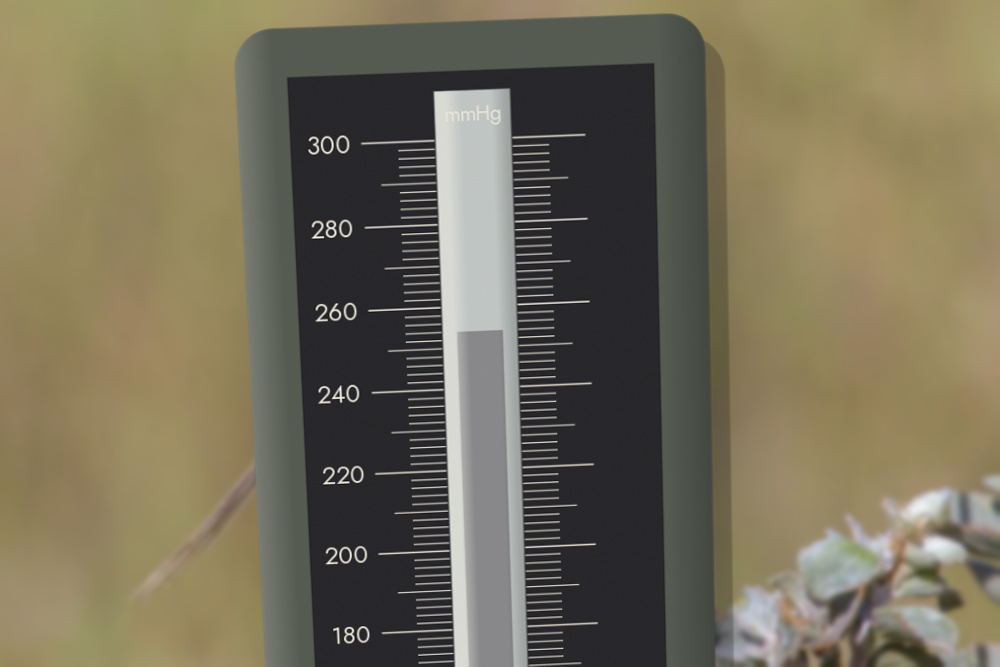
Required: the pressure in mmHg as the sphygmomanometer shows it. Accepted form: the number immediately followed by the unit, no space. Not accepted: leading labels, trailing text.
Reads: 254mmHg
